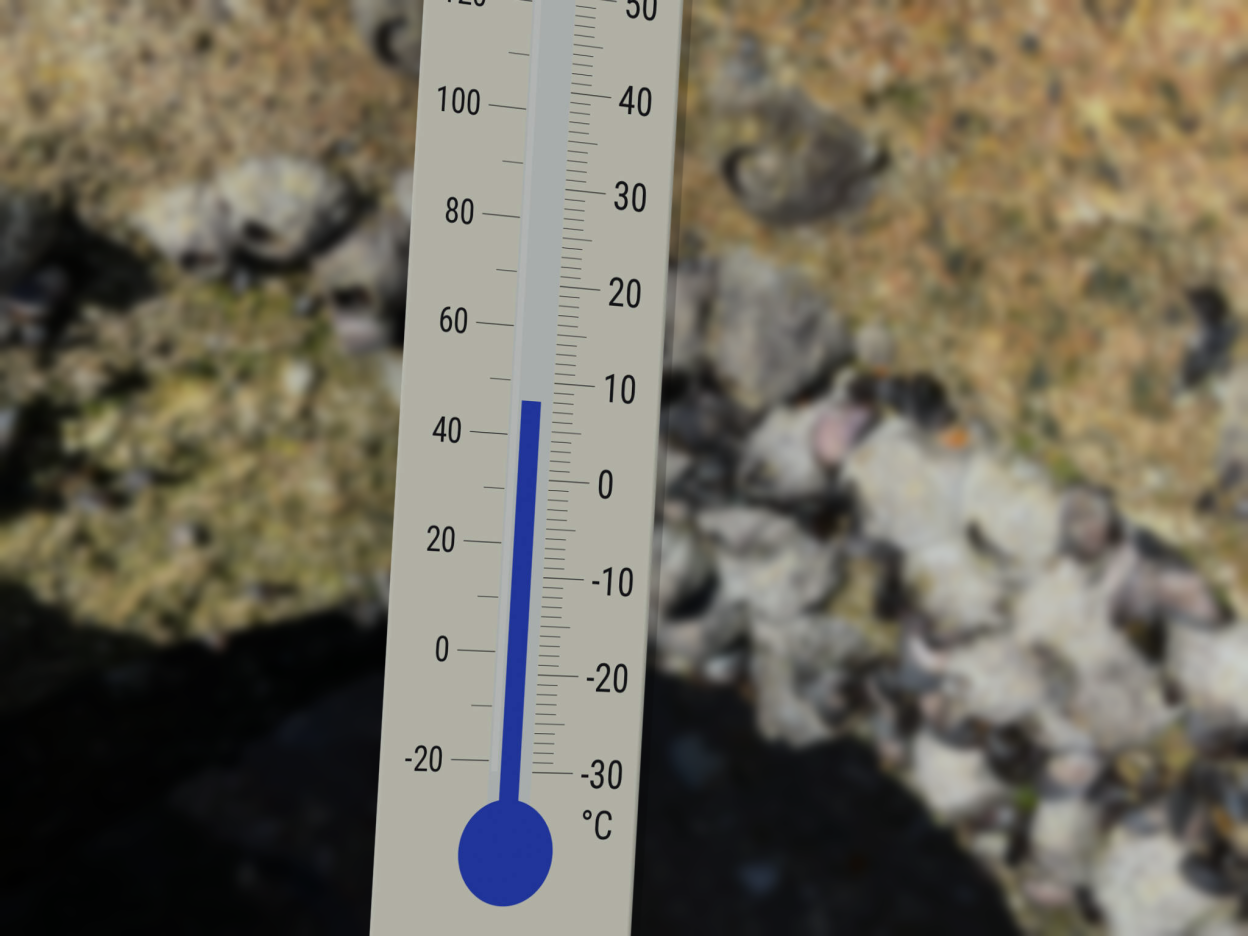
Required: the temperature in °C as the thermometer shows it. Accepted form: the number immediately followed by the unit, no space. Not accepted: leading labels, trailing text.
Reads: 8°C
